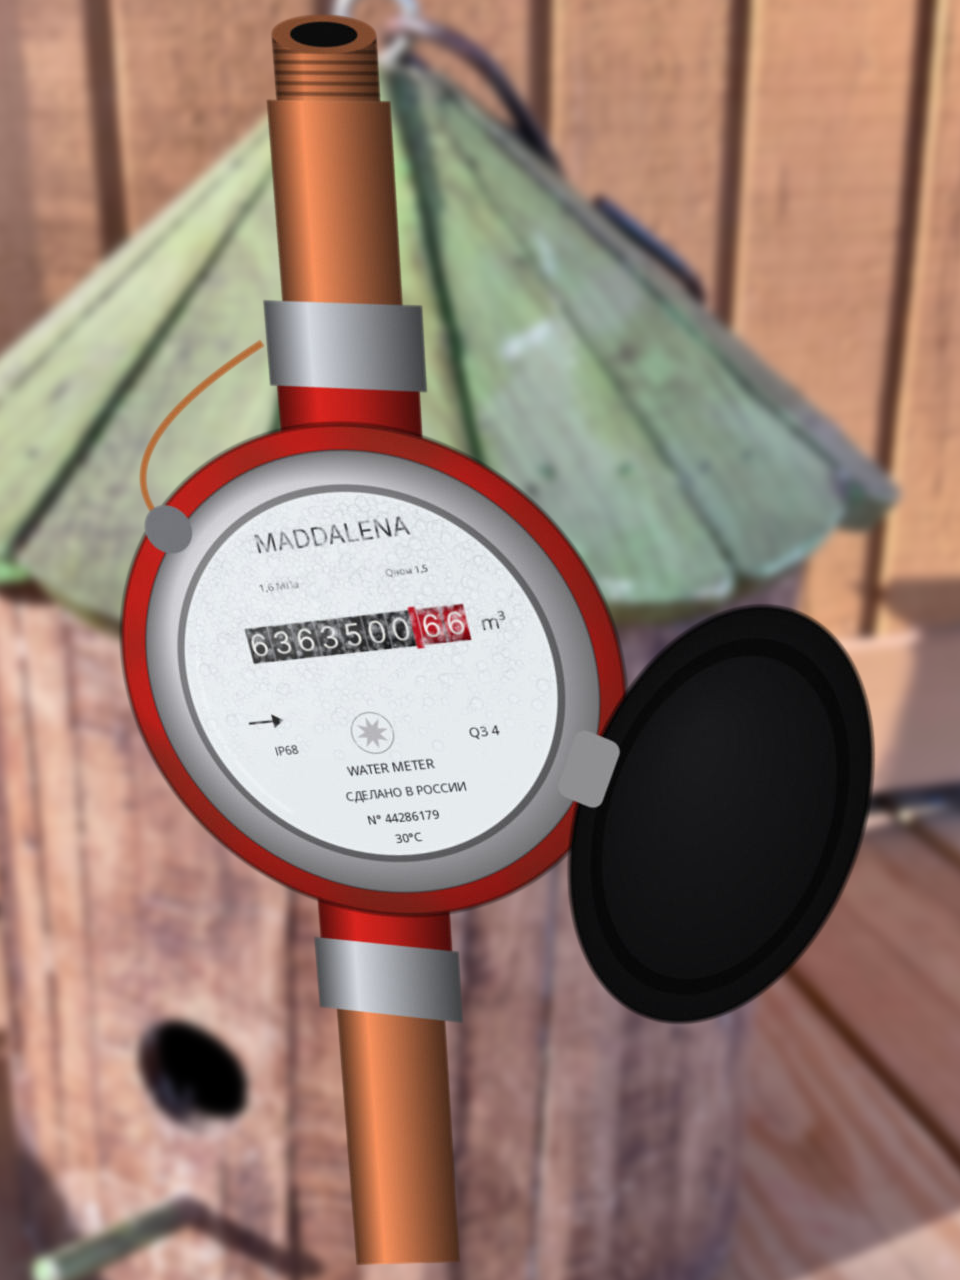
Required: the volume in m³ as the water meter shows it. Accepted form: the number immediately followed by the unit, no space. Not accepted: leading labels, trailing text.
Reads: 6363500.66m³
